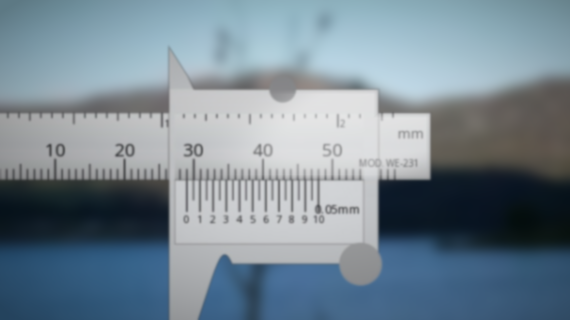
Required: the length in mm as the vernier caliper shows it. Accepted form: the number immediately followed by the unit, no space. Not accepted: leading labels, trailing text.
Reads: 29.0mm
